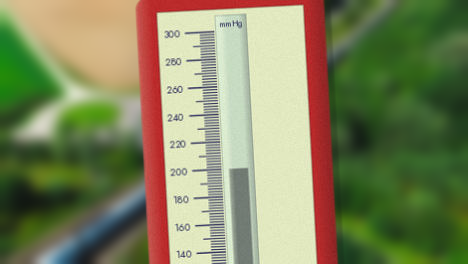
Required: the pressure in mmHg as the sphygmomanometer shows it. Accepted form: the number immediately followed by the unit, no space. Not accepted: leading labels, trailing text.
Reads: 200mmHg
